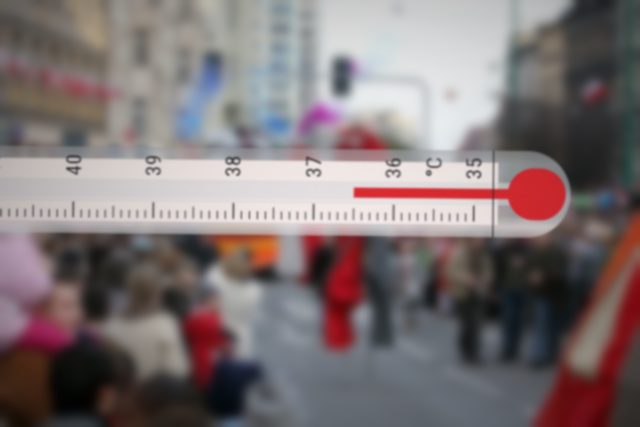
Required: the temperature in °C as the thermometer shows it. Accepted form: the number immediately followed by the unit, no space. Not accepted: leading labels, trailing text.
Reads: 36.5°C
